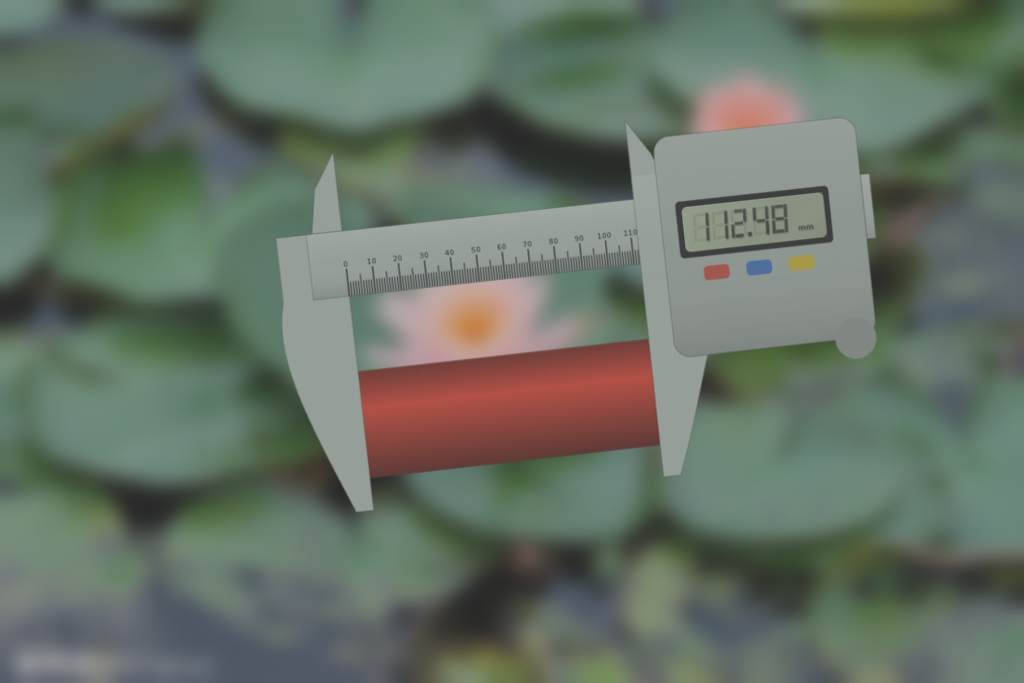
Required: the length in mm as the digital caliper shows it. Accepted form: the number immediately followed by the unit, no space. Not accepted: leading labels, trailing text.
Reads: 112.48mm
